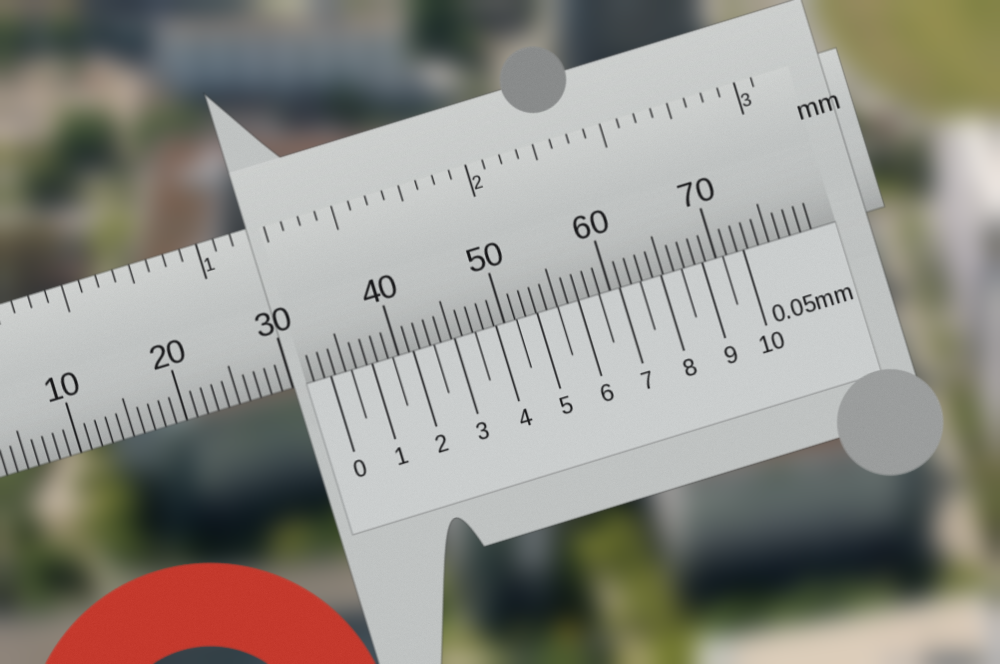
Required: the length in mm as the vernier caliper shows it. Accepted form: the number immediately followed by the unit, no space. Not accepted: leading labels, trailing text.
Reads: 33.6mm
